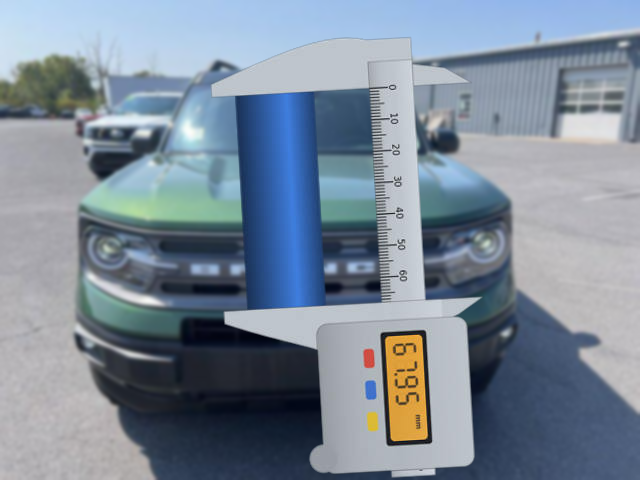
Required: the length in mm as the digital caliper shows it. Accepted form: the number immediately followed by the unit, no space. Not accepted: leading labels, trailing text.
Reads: 67.95mm
